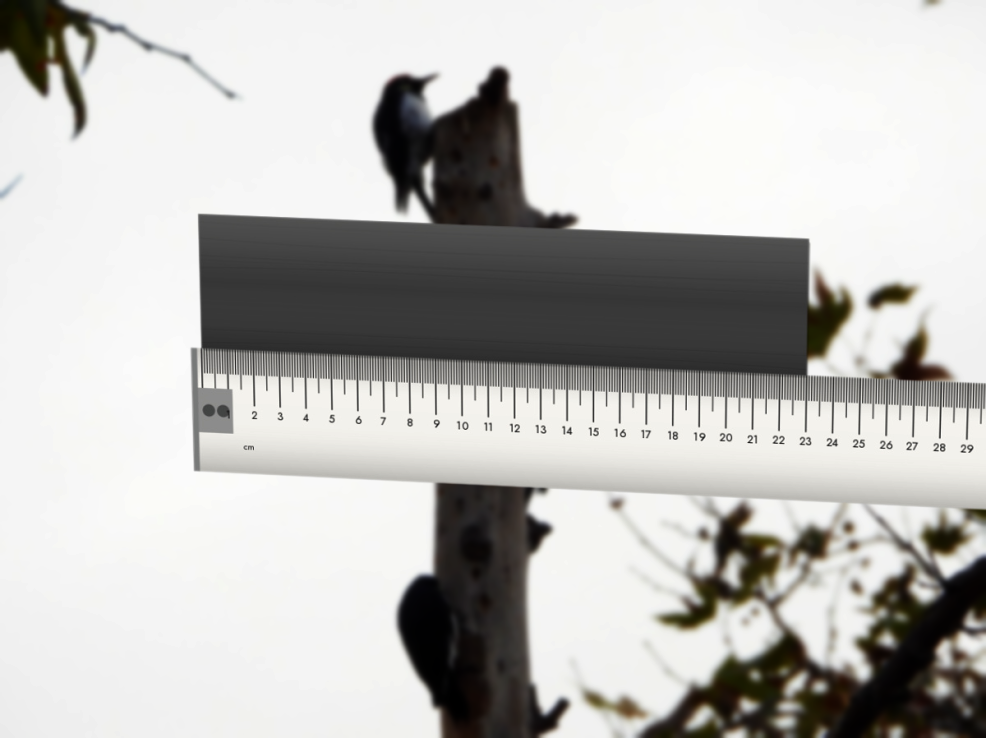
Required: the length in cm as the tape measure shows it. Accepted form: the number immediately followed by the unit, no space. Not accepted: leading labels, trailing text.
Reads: 23cm
